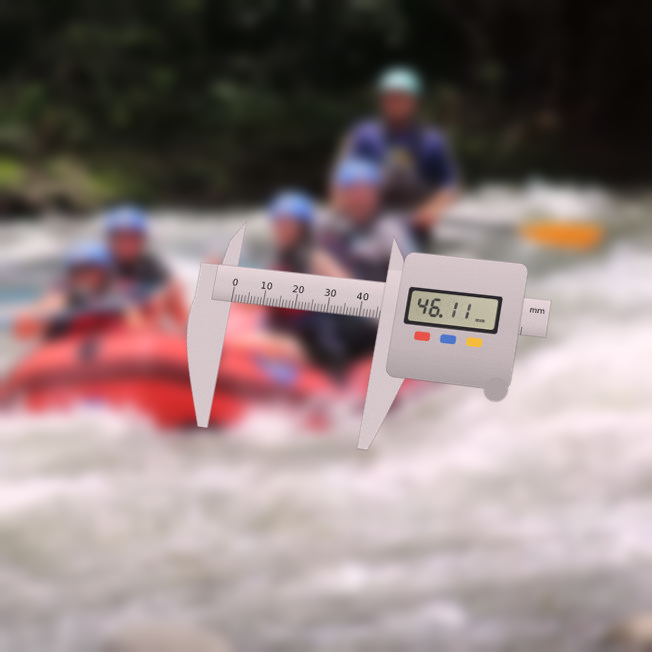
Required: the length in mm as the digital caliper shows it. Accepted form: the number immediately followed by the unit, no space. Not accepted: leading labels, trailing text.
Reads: 46.11mm
